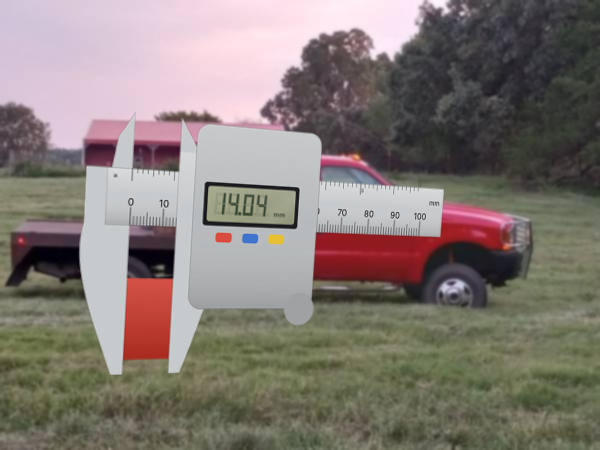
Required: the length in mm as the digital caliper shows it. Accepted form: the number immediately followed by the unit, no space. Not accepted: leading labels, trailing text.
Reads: 14.04mm
